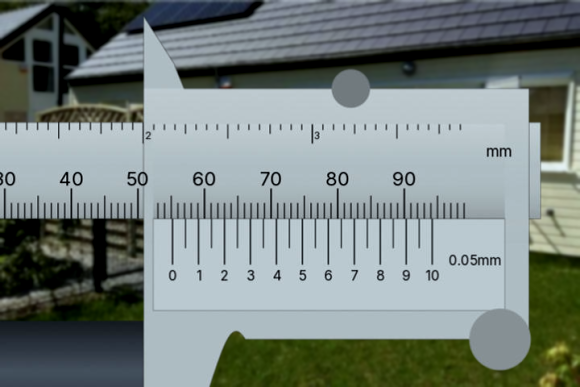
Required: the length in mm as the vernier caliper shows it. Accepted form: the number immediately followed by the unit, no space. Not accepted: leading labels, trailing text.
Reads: 55.2mm
